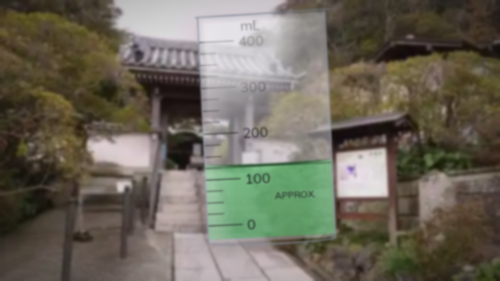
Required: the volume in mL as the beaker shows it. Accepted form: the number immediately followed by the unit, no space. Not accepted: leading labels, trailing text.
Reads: 125mL
